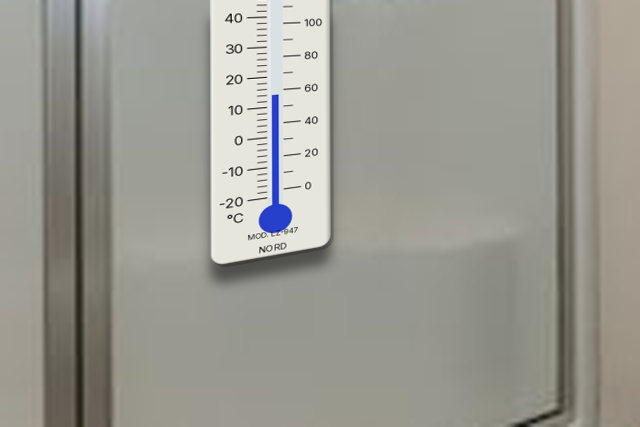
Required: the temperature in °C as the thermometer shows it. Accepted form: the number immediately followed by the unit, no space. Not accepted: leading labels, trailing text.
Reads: 14°C
